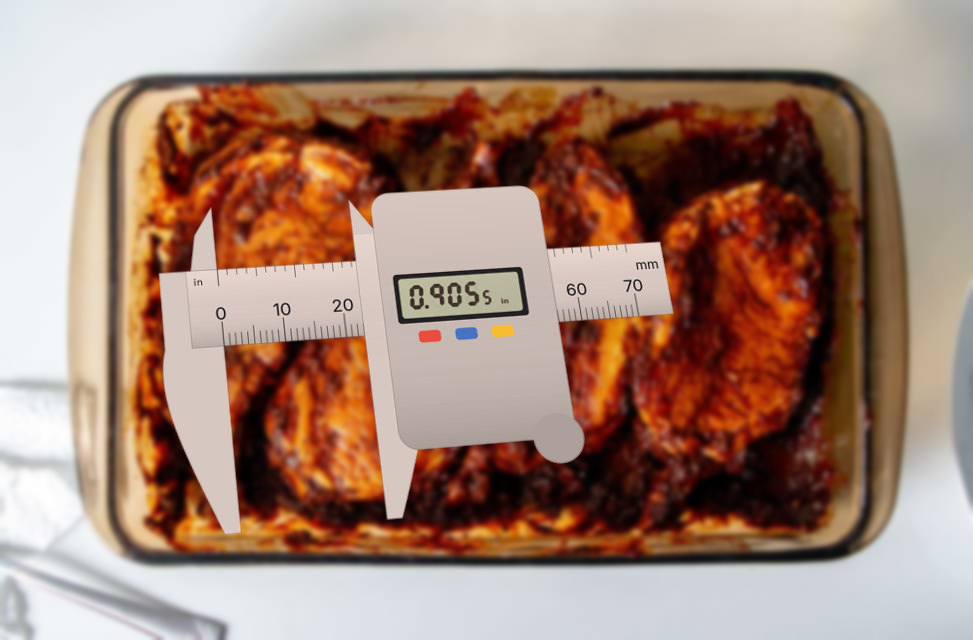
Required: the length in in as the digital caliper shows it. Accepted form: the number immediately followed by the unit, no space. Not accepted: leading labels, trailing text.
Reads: 0.9055in
